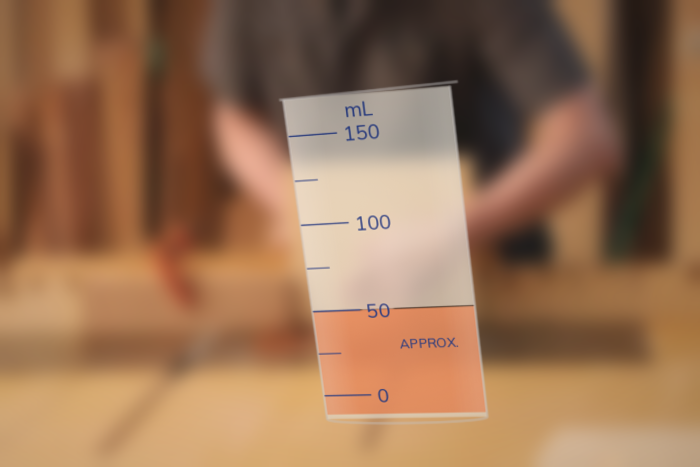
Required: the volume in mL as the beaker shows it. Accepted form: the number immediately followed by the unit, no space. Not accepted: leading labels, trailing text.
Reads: 50mL
